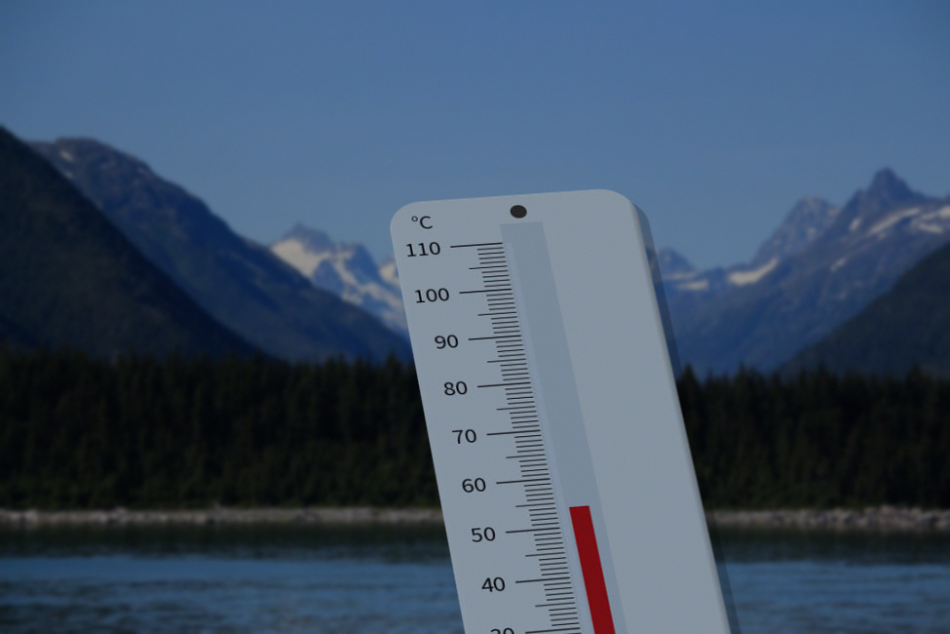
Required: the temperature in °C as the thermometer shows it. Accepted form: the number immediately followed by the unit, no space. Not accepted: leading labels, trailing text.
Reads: 54°C
